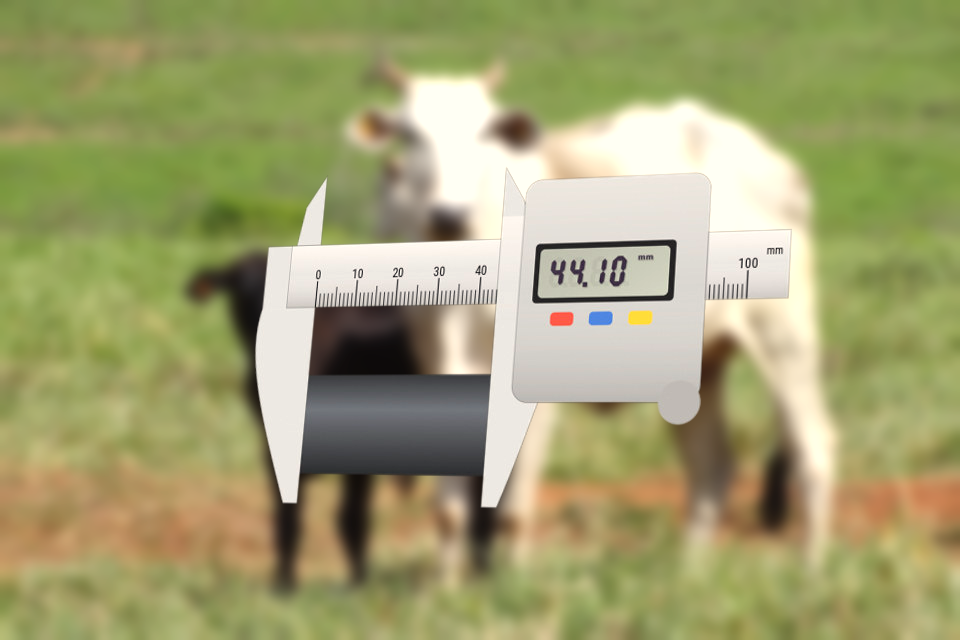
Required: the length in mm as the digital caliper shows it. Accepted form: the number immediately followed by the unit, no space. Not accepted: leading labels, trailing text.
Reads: 44.10mm
